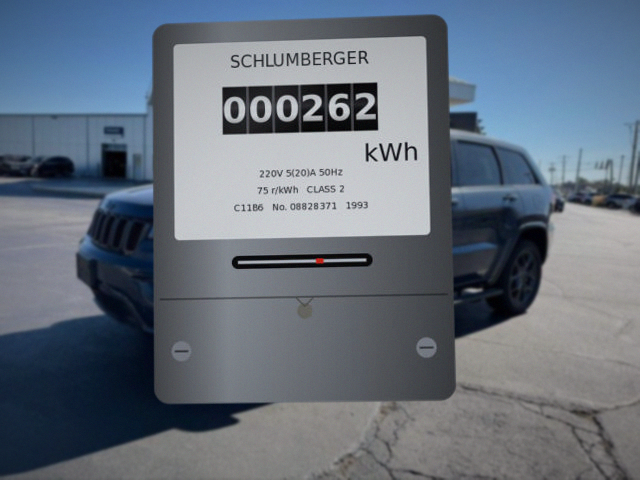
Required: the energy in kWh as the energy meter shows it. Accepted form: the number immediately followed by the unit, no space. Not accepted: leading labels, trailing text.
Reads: 262kWh
